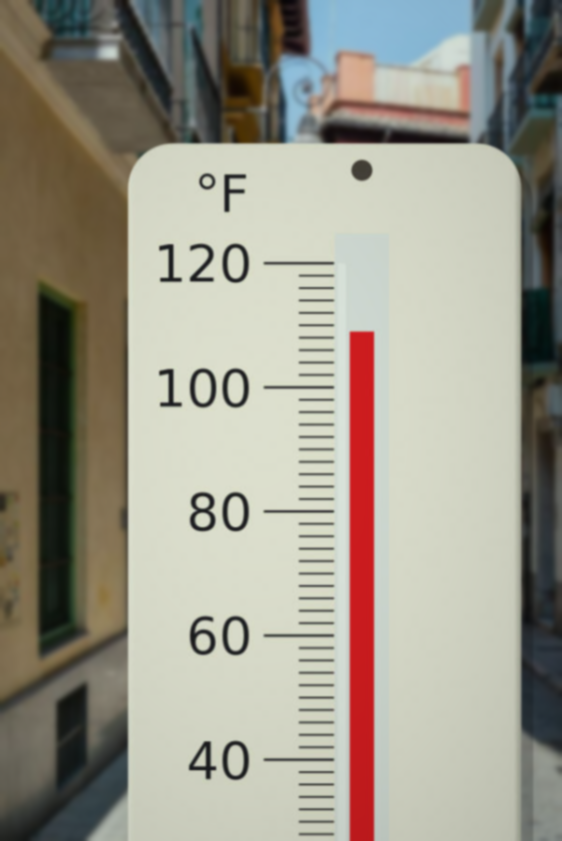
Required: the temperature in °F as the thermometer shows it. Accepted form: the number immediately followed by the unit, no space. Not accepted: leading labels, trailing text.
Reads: 109°F
